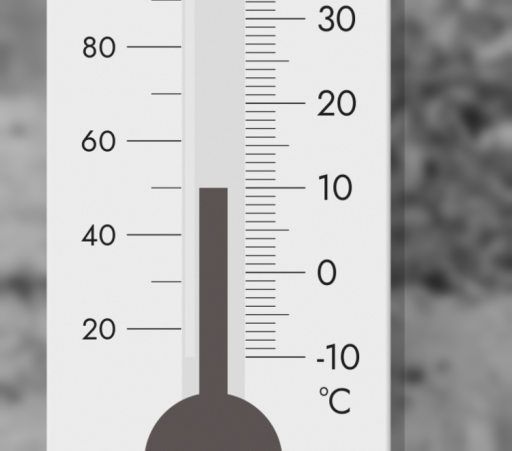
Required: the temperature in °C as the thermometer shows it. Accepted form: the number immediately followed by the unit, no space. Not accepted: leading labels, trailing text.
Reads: 10°C
